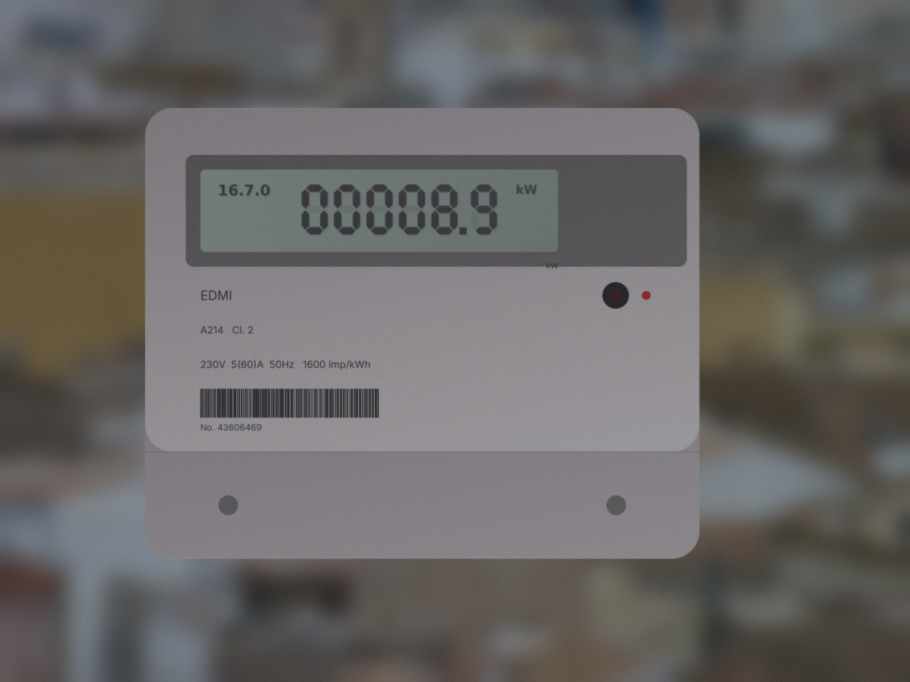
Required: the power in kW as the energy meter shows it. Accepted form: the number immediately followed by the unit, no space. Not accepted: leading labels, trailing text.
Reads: 8.9kW
